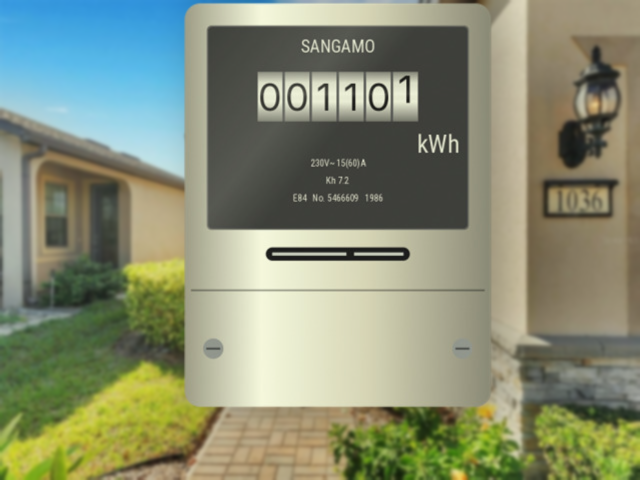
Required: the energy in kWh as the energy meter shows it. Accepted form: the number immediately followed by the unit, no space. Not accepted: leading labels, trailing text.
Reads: 1101kWh
